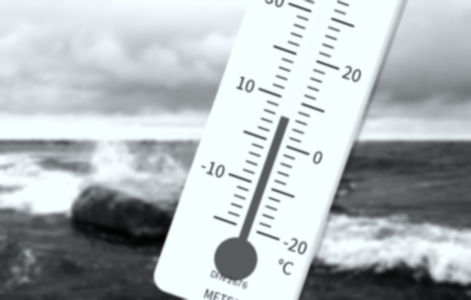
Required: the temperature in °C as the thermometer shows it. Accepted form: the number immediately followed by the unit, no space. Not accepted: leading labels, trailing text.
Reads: 6°C
